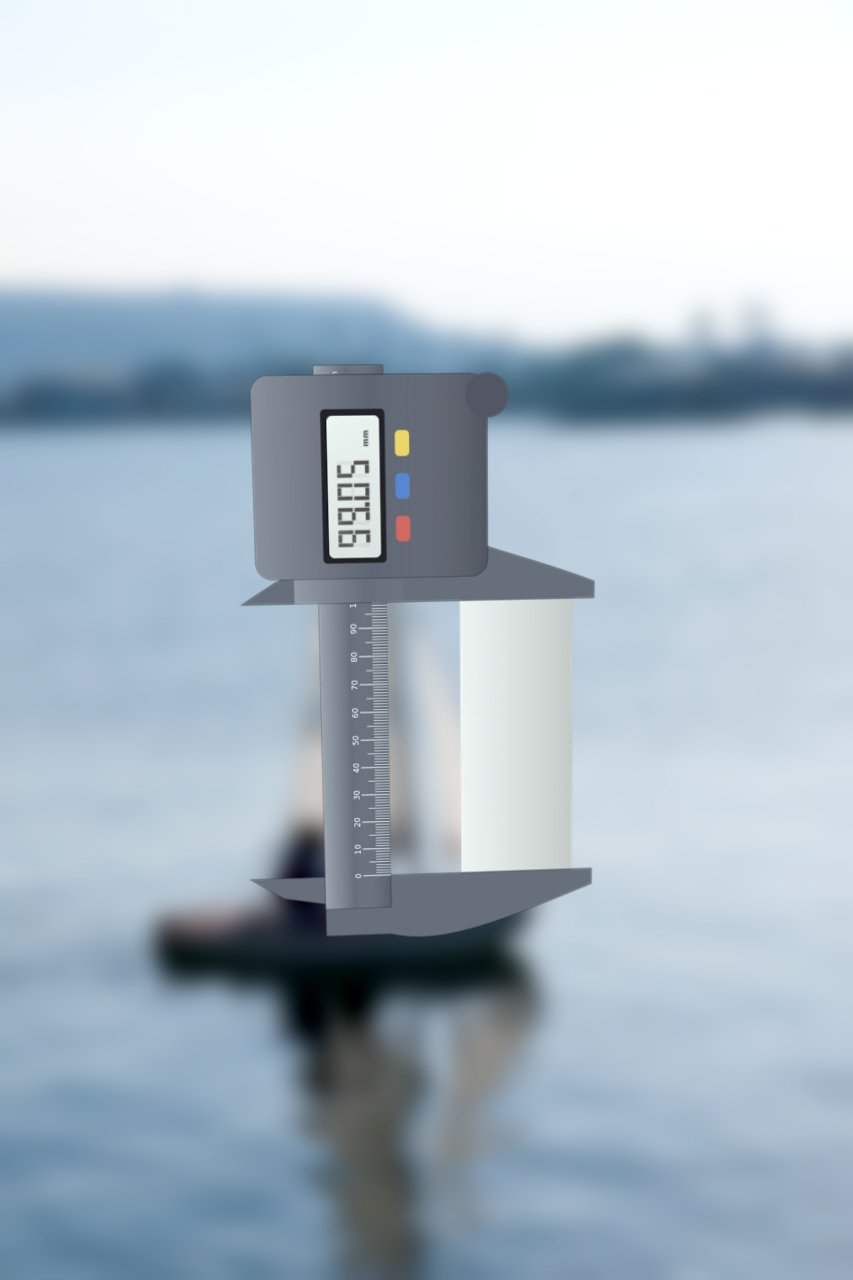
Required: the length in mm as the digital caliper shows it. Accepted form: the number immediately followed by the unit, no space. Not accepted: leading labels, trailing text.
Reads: 99.05mm
